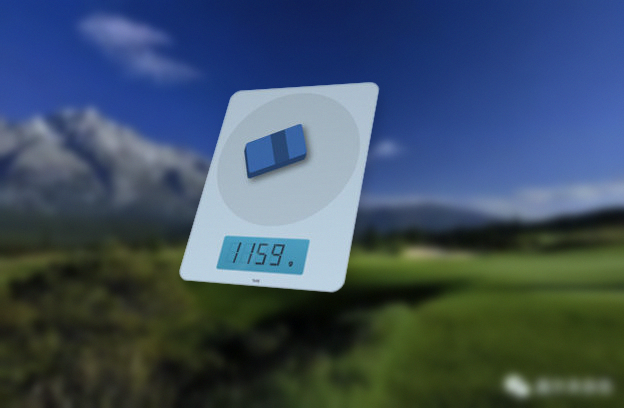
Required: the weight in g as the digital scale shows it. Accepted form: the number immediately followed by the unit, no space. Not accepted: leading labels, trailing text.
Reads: 1159g
